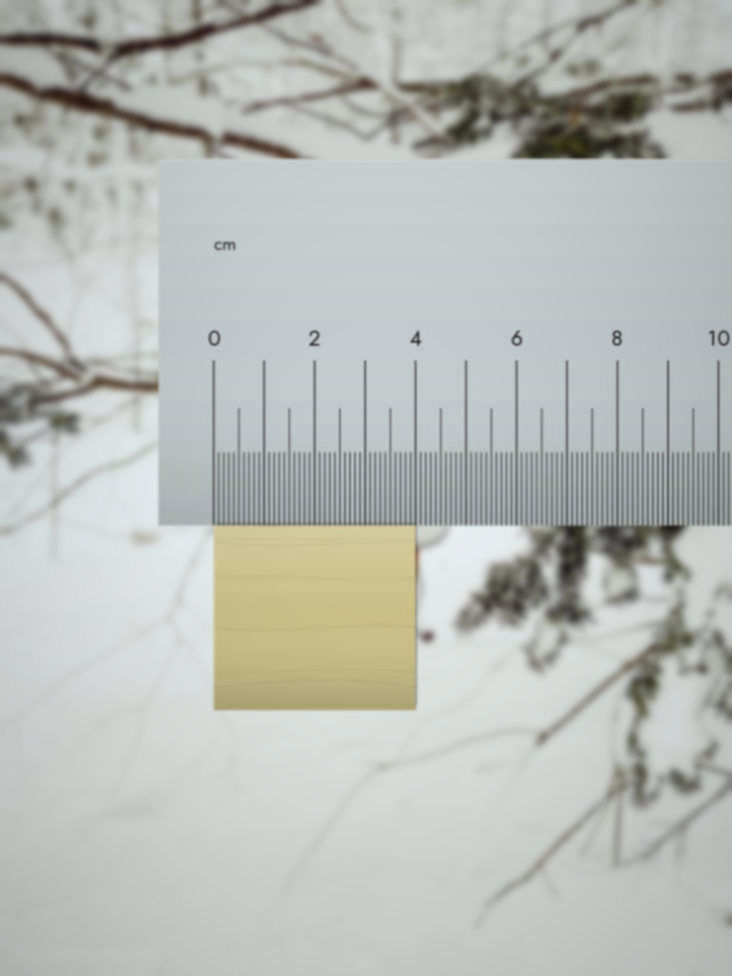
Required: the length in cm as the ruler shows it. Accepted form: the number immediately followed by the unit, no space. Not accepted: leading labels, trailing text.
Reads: 4cm
